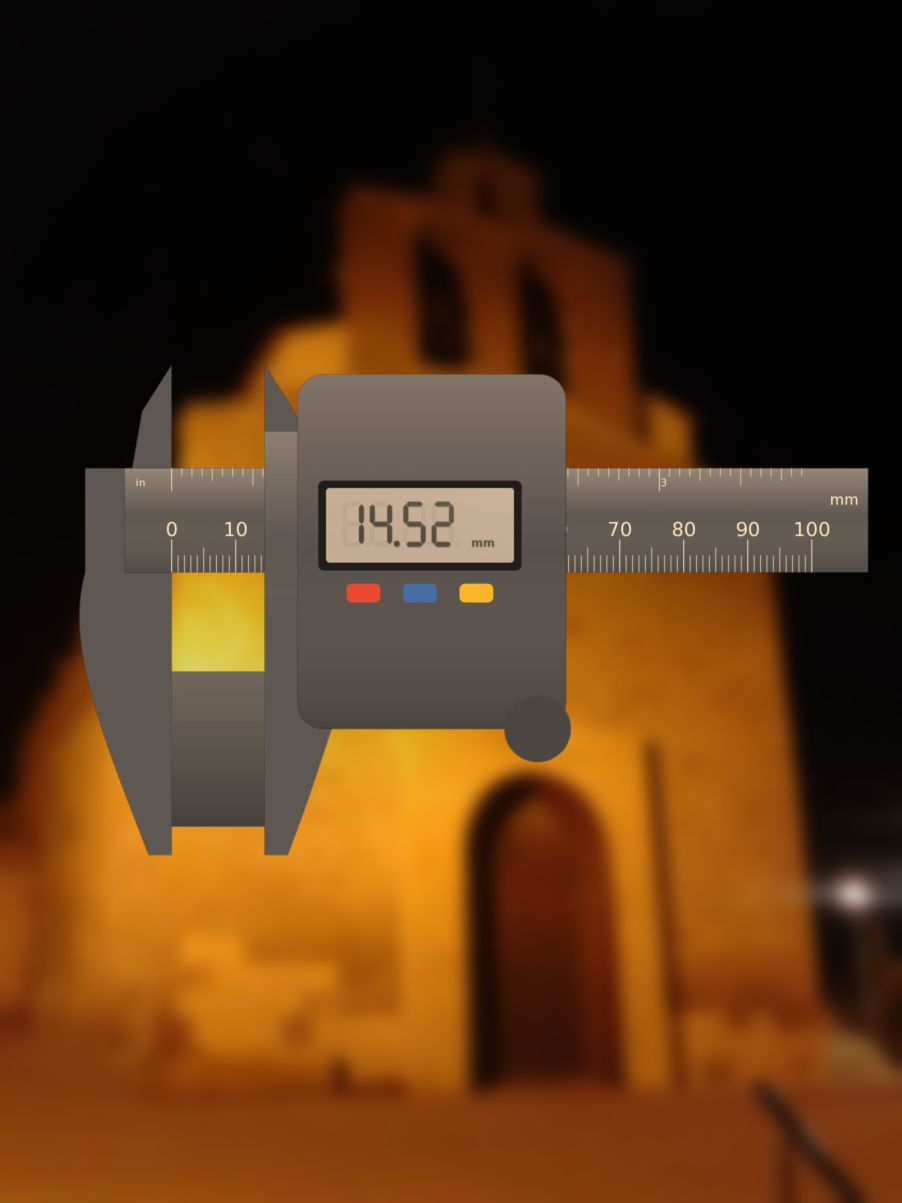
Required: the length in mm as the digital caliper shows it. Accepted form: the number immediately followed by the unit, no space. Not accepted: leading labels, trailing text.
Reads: 14.52mm
